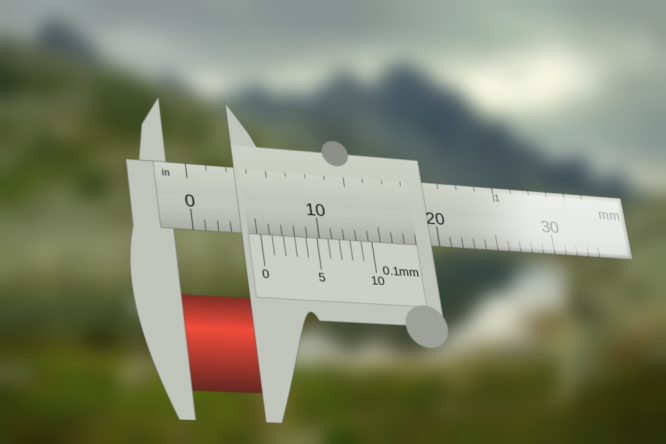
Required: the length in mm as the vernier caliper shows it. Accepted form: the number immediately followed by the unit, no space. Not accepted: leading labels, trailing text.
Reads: 5.3mm
